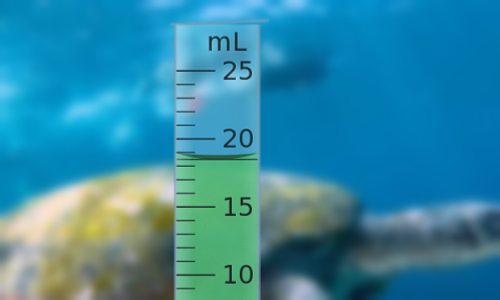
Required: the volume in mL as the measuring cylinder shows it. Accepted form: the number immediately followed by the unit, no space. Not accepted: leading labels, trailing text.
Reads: 18.5mL
